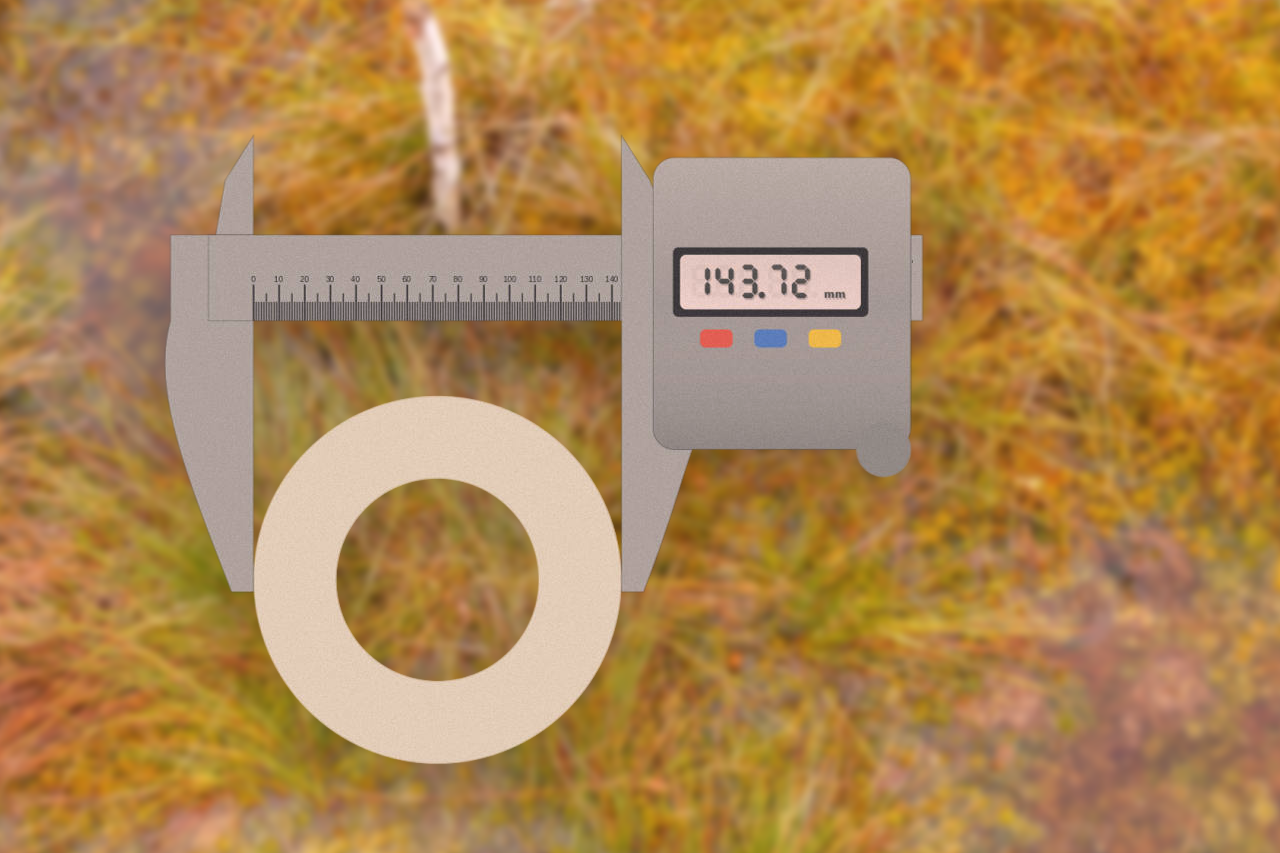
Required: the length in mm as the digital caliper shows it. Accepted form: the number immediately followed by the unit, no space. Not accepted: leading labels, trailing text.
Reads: 143.72mm
